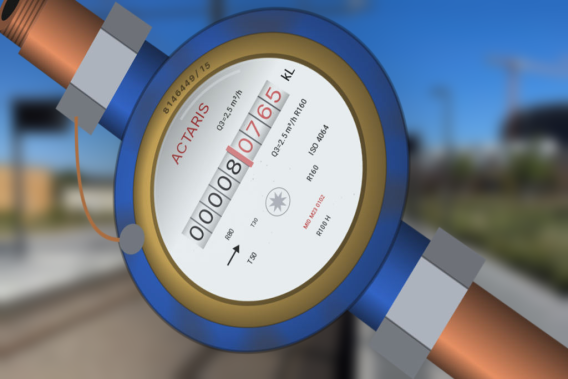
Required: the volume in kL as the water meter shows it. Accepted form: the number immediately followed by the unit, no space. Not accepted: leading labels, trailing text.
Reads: 8.0765kL
